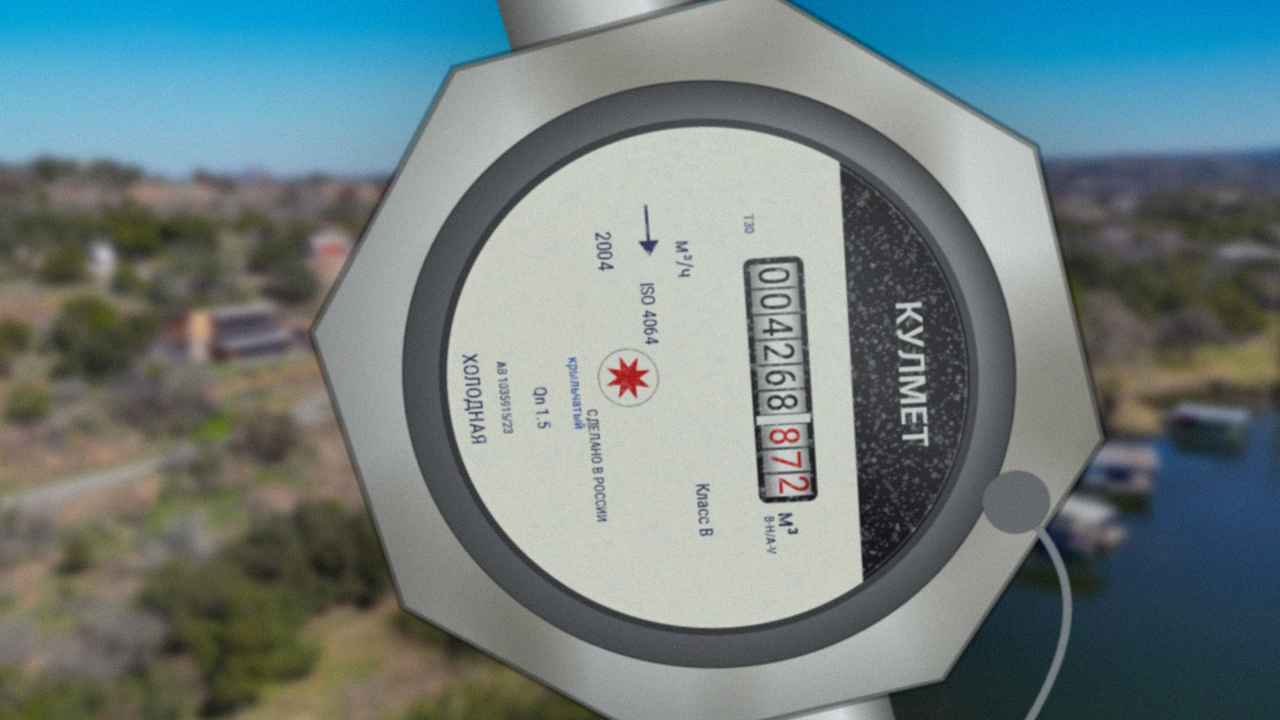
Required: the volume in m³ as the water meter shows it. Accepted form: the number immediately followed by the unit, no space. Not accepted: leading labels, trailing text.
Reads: 4268.872m³
